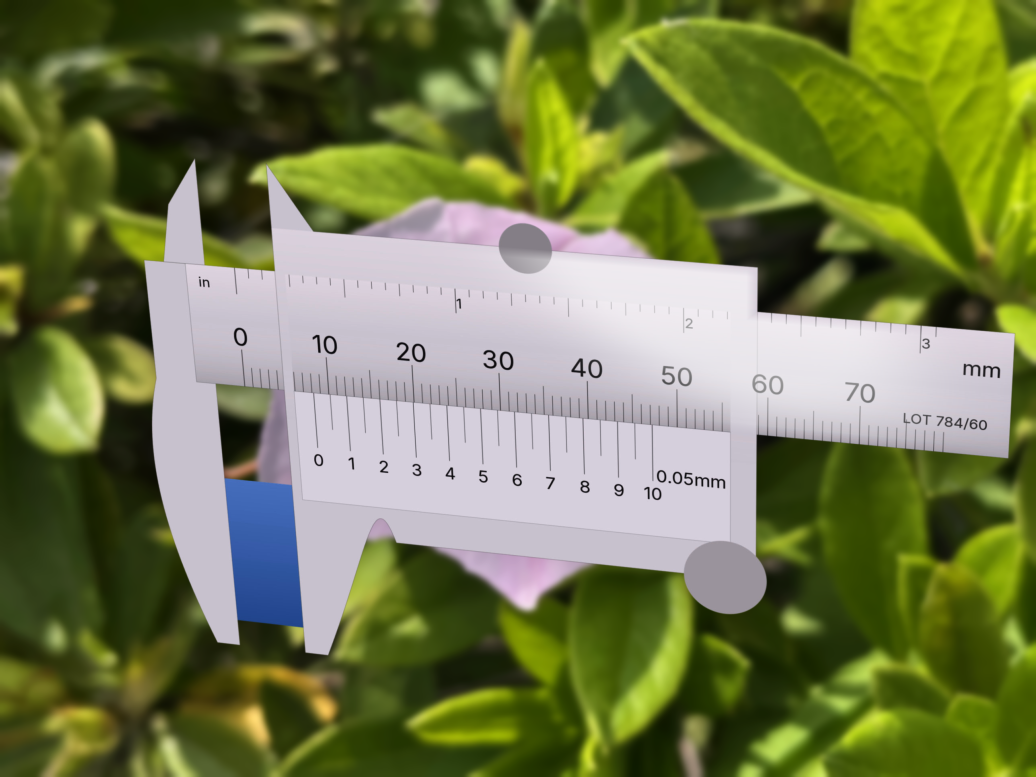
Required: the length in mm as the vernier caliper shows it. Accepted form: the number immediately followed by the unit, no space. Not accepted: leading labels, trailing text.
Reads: 8.2mm
